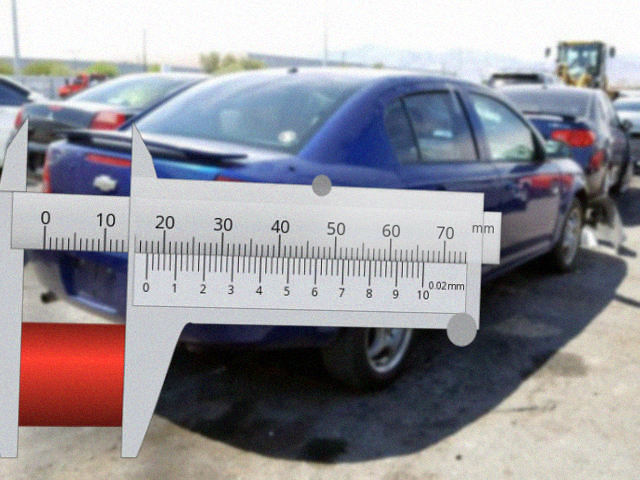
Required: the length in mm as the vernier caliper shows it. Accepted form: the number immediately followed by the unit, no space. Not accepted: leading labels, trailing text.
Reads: 17.2mm
